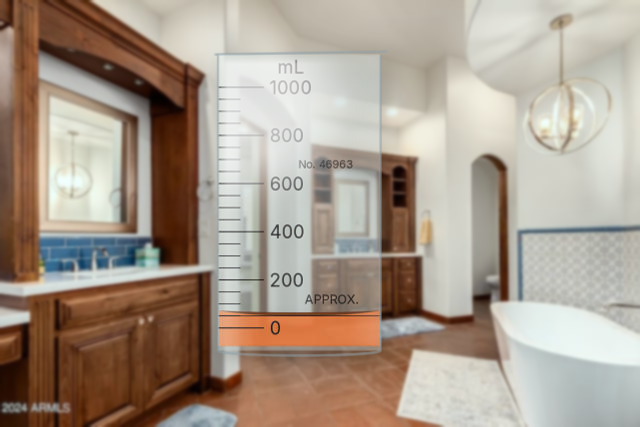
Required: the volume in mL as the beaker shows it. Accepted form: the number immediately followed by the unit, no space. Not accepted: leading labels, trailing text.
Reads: 50mL
